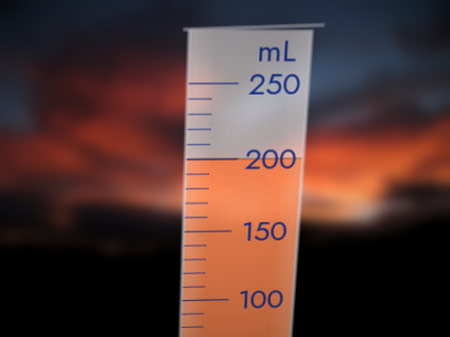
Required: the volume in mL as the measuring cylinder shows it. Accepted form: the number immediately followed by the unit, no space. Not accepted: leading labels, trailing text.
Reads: 200mL
